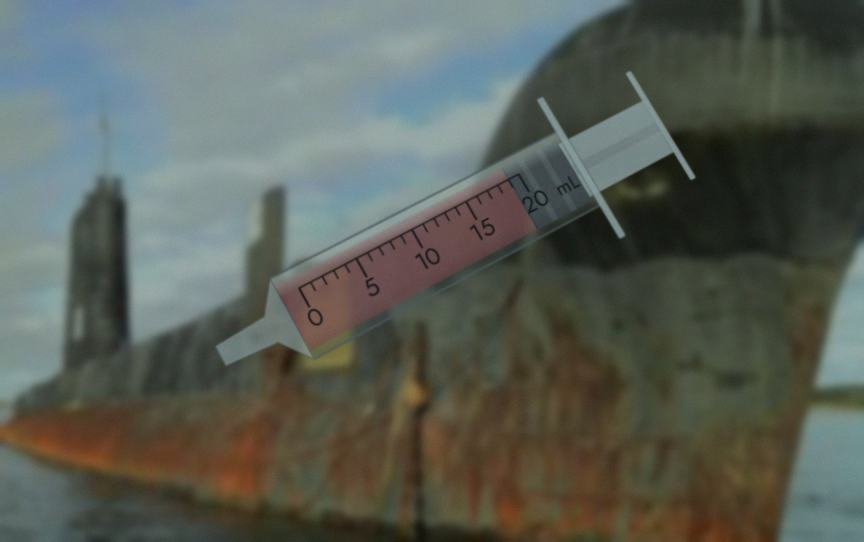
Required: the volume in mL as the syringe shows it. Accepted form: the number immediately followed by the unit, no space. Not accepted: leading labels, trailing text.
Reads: 19mL
